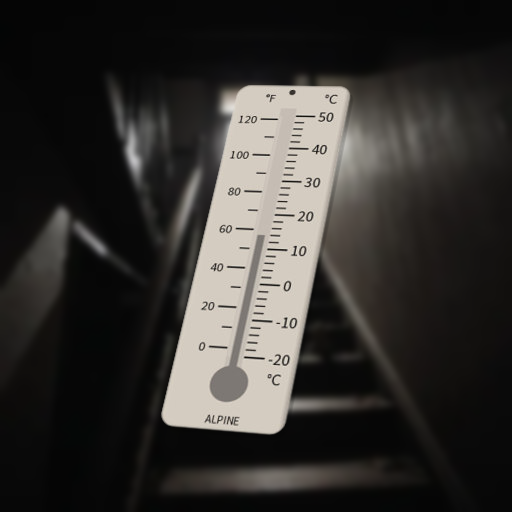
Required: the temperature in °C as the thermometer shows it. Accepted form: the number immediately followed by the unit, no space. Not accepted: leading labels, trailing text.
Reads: 14°C
